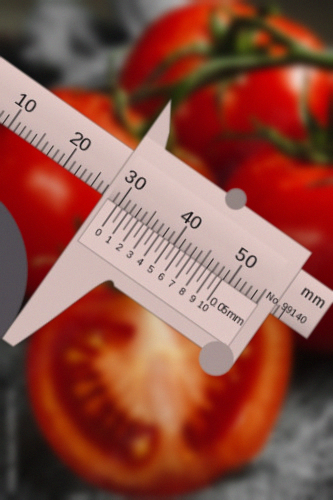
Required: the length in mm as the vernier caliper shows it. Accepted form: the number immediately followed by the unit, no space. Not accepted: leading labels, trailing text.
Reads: 29.8mm
